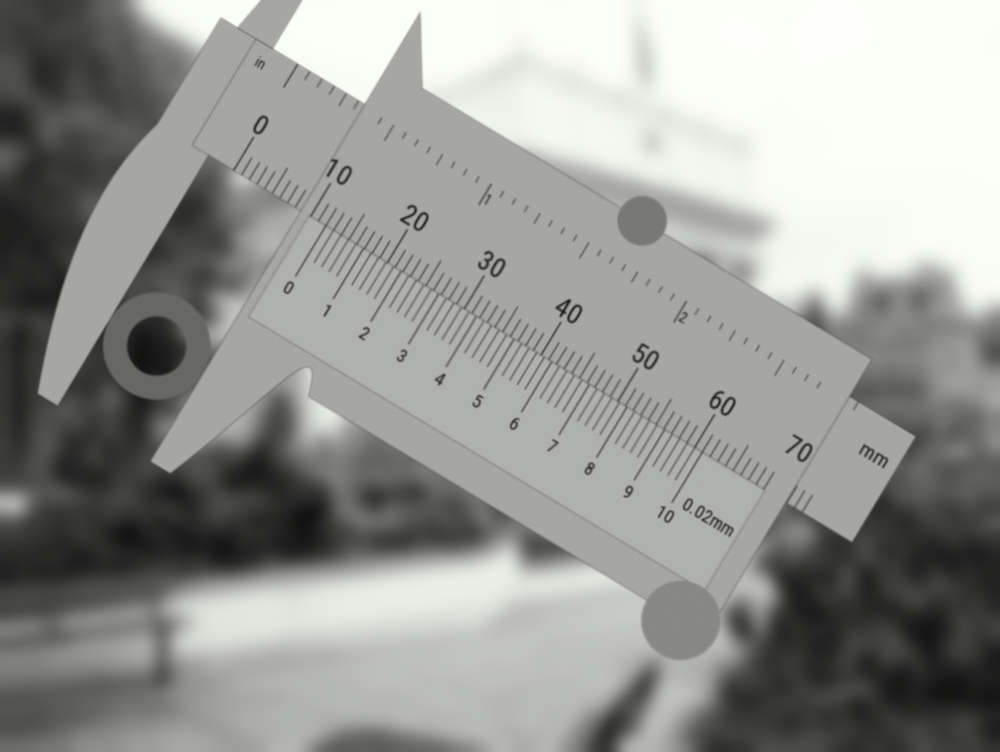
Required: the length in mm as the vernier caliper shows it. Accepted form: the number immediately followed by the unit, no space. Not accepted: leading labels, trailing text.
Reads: 12.0mm
